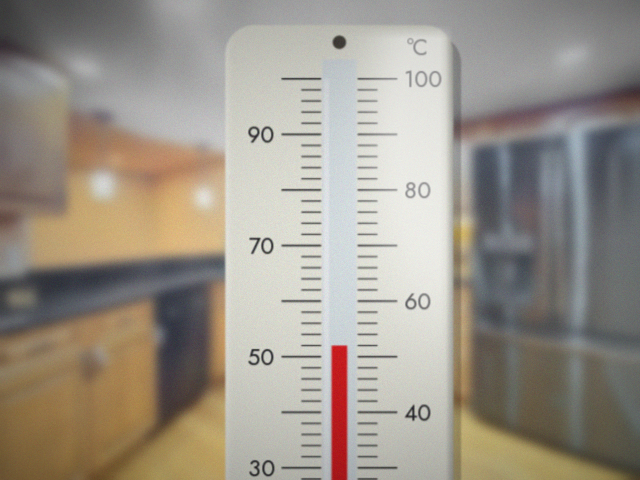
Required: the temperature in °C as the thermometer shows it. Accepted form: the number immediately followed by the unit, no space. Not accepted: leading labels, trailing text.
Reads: 52°C
